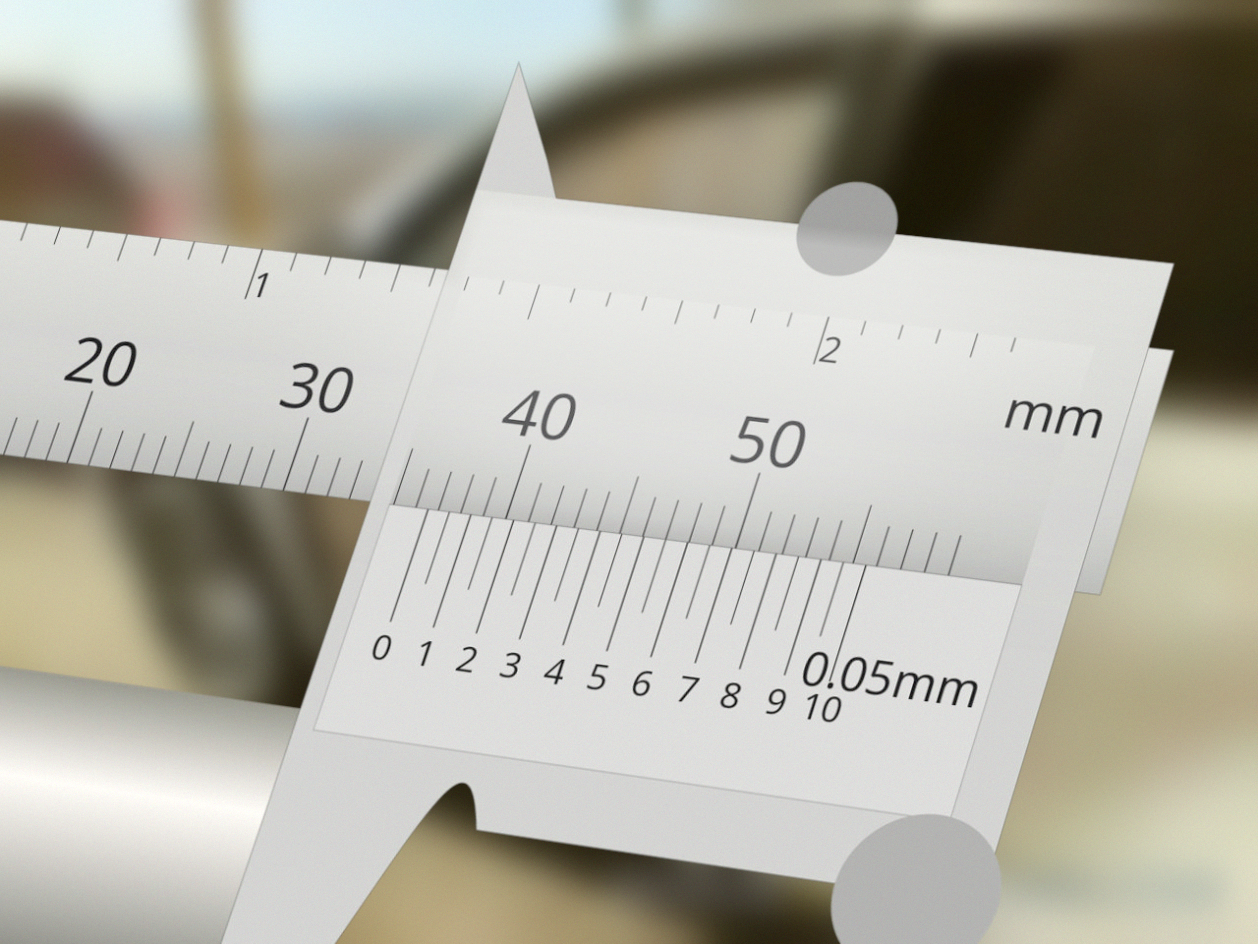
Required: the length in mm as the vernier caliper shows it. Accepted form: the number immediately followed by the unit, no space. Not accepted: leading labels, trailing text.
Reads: 36.55mm
